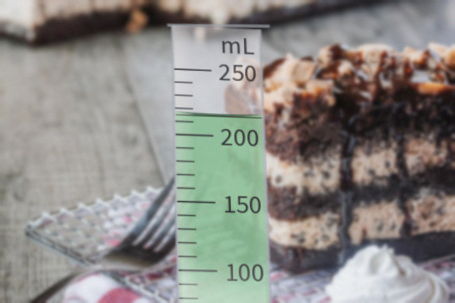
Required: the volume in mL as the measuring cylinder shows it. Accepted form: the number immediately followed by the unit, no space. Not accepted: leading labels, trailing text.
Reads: 215mL
